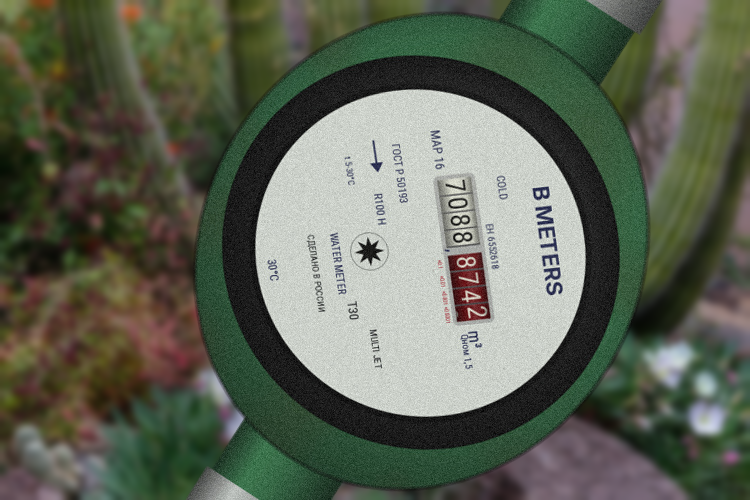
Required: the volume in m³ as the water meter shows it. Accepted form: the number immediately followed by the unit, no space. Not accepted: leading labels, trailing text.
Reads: 7088.8742m³
